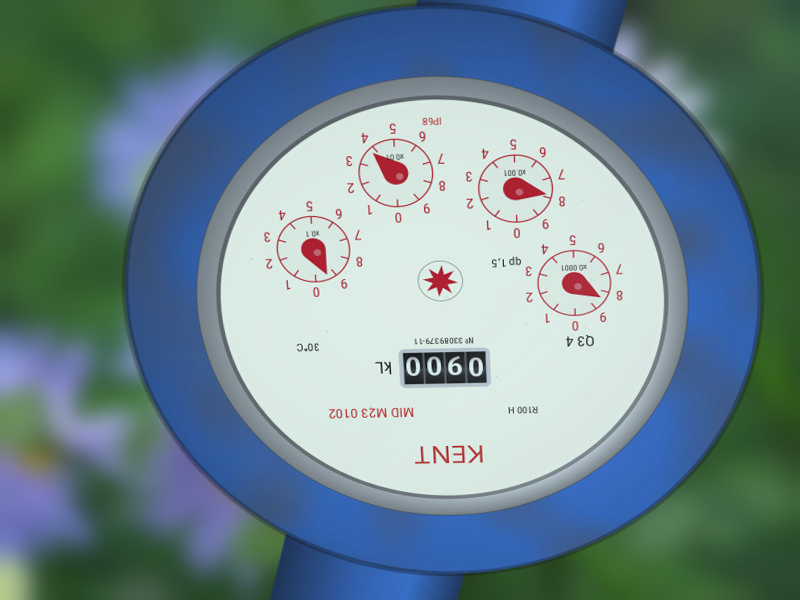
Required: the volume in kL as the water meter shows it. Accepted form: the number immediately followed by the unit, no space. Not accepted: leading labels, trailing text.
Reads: 899.9378kL
